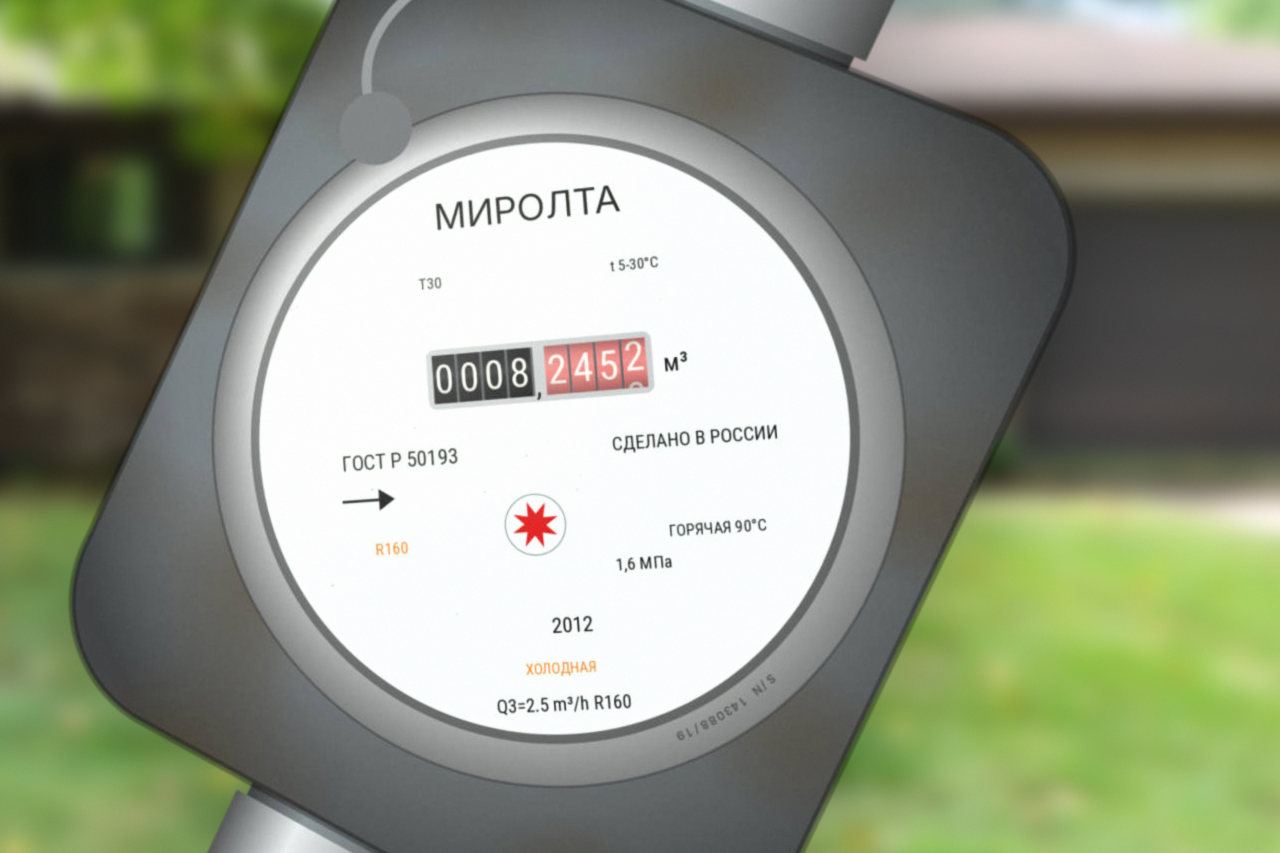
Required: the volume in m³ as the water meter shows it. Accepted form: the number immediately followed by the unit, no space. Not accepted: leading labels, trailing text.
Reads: 8.2452m³
